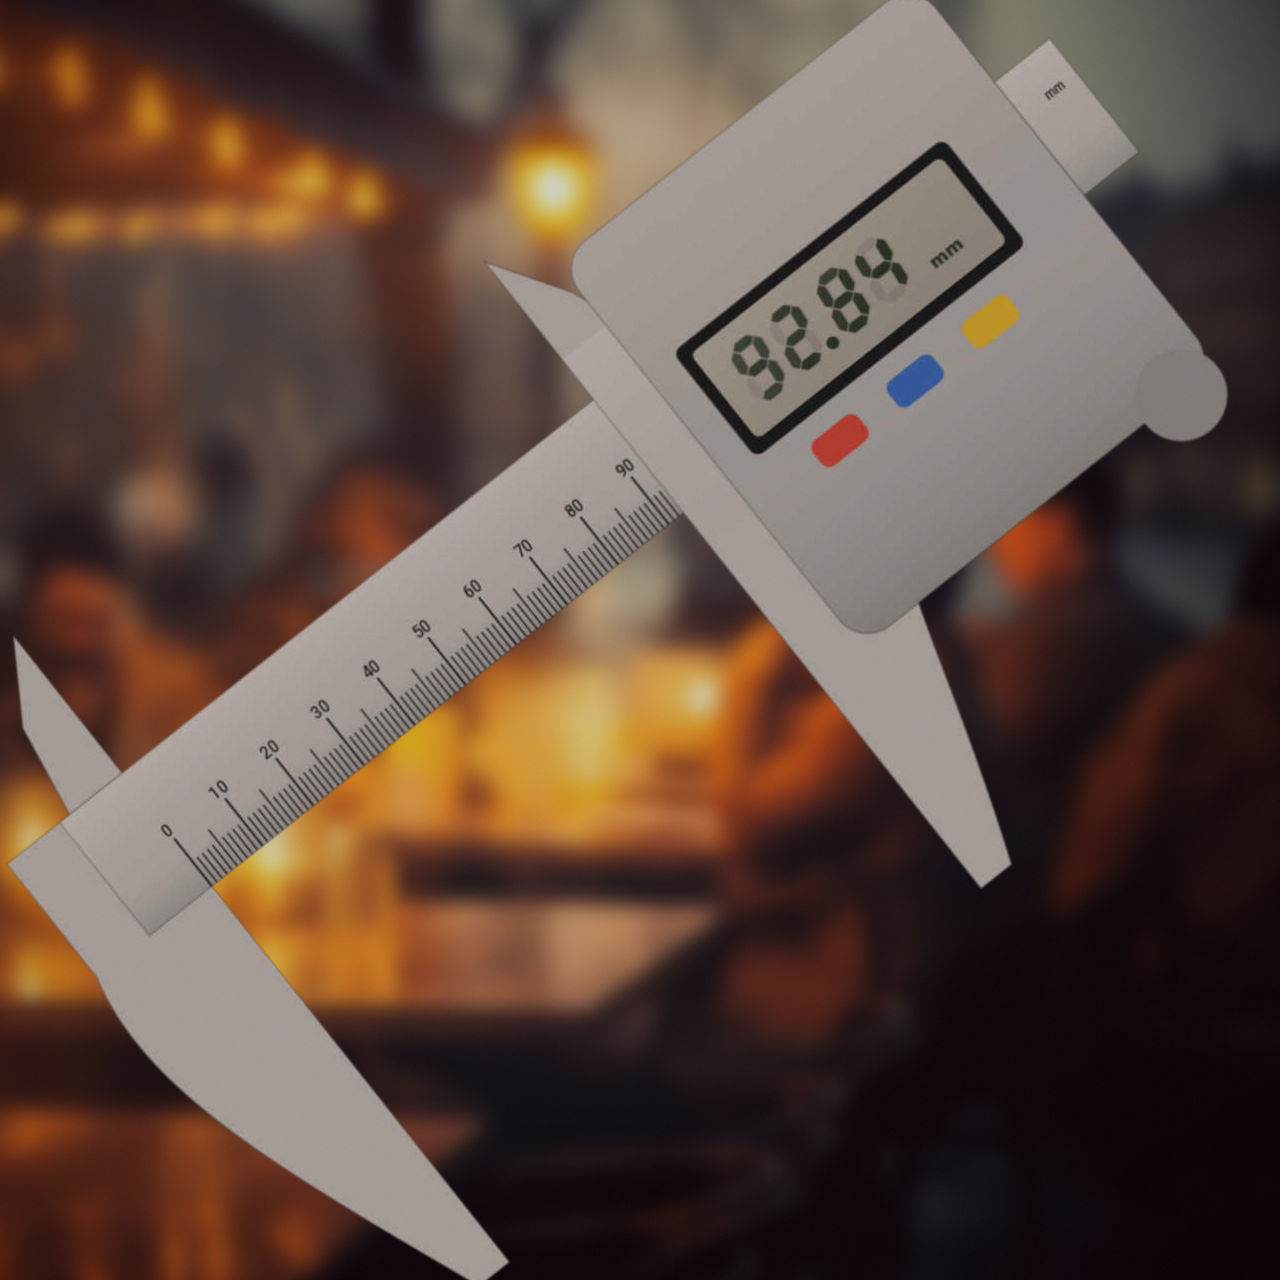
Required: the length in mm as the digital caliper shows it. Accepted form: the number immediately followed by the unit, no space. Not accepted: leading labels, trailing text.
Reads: 92.84mm
